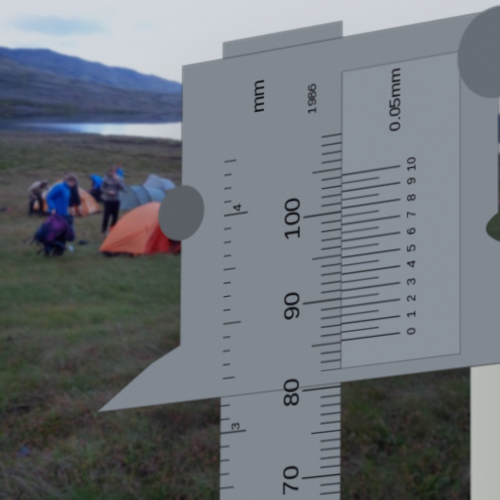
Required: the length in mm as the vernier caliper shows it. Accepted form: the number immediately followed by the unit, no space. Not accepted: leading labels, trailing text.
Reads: 85.2mm
